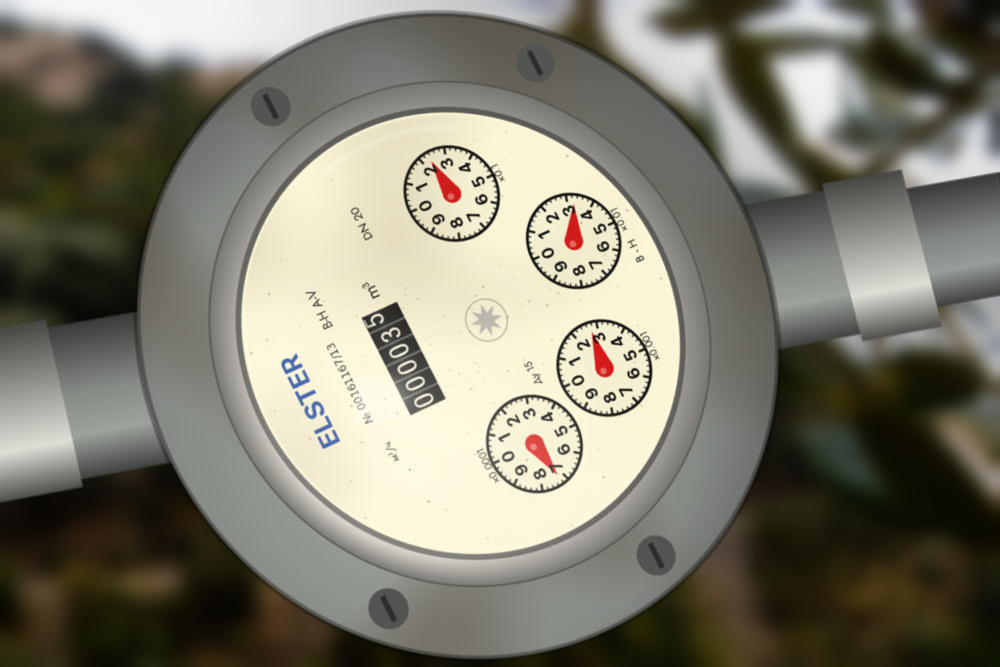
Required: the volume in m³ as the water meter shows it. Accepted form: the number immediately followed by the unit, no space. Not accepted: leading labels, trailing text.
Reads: 35.2327m³
